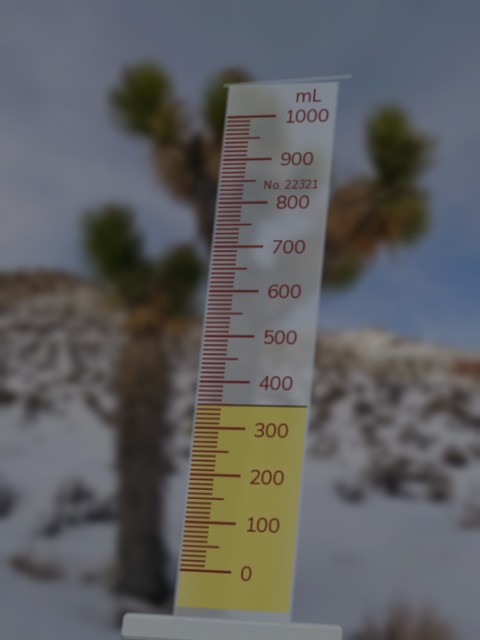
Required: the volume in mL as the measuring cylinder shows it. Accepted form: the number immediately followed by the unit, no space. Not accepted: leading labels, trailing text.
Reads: 350mL
